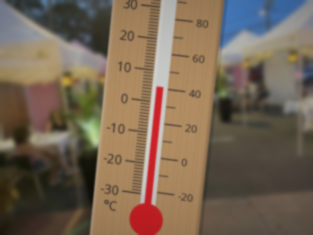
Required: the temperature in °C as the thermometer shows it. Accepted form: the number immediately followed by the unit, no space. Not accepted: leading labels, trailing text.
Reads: 5°C
